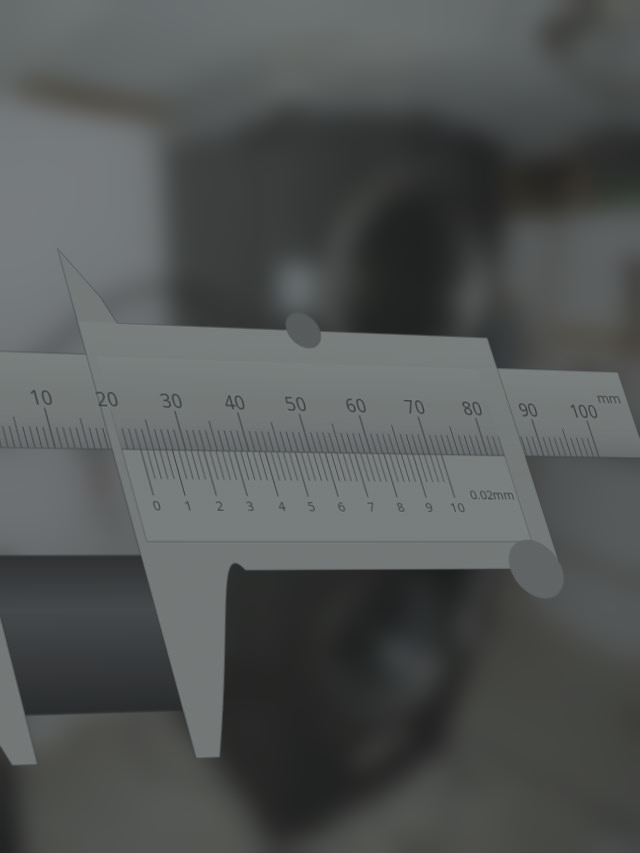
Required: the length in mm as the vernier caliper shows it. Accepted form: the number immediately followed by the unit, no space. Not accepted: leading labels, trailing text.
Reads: 23.0mm
